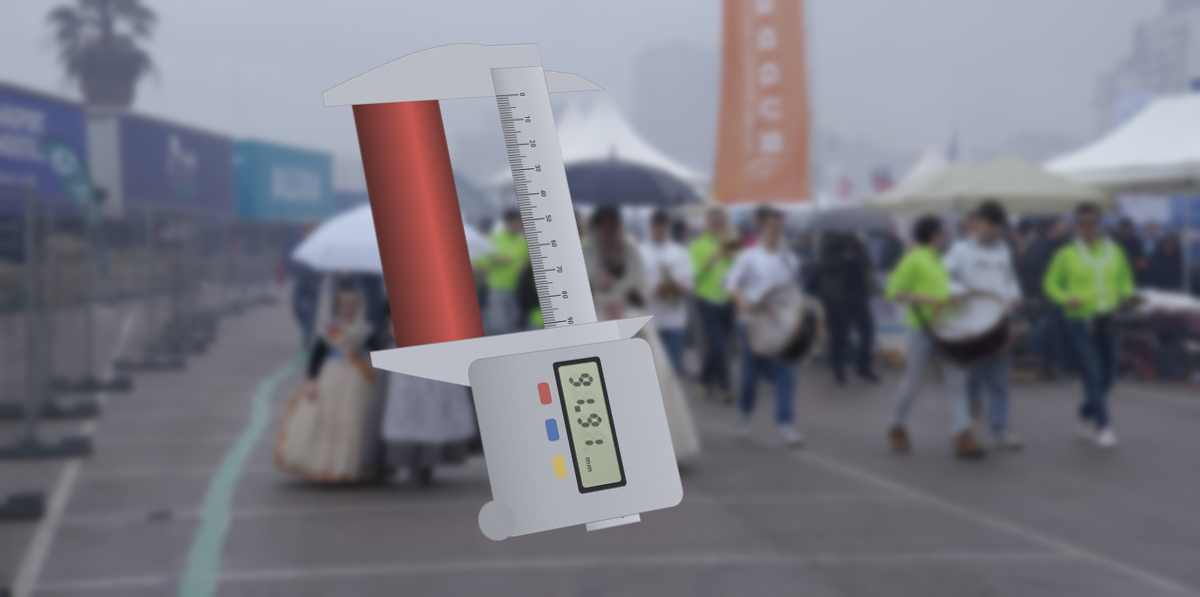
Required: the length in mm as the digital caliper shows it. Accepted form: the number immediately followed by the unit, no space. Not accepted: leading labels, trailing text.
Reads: 91.91mm
